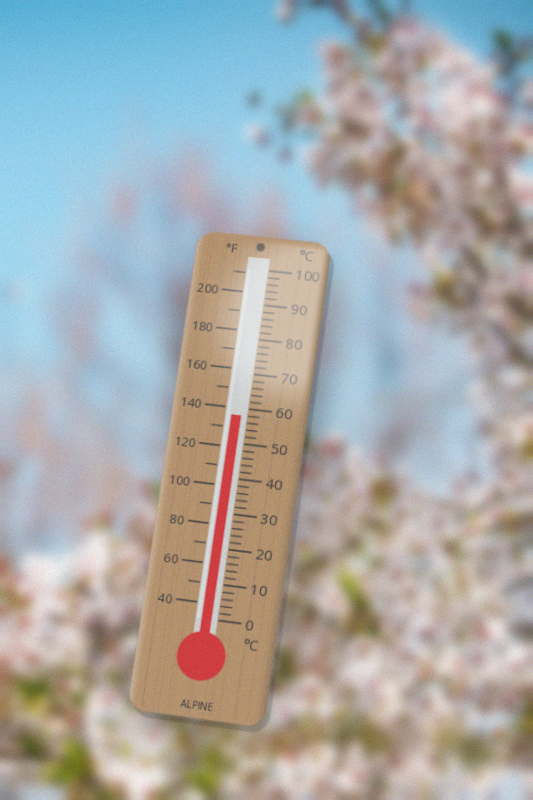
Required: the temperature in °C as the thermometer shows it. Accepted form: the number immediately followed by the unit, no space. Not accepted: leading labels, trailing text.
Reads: 58°C
